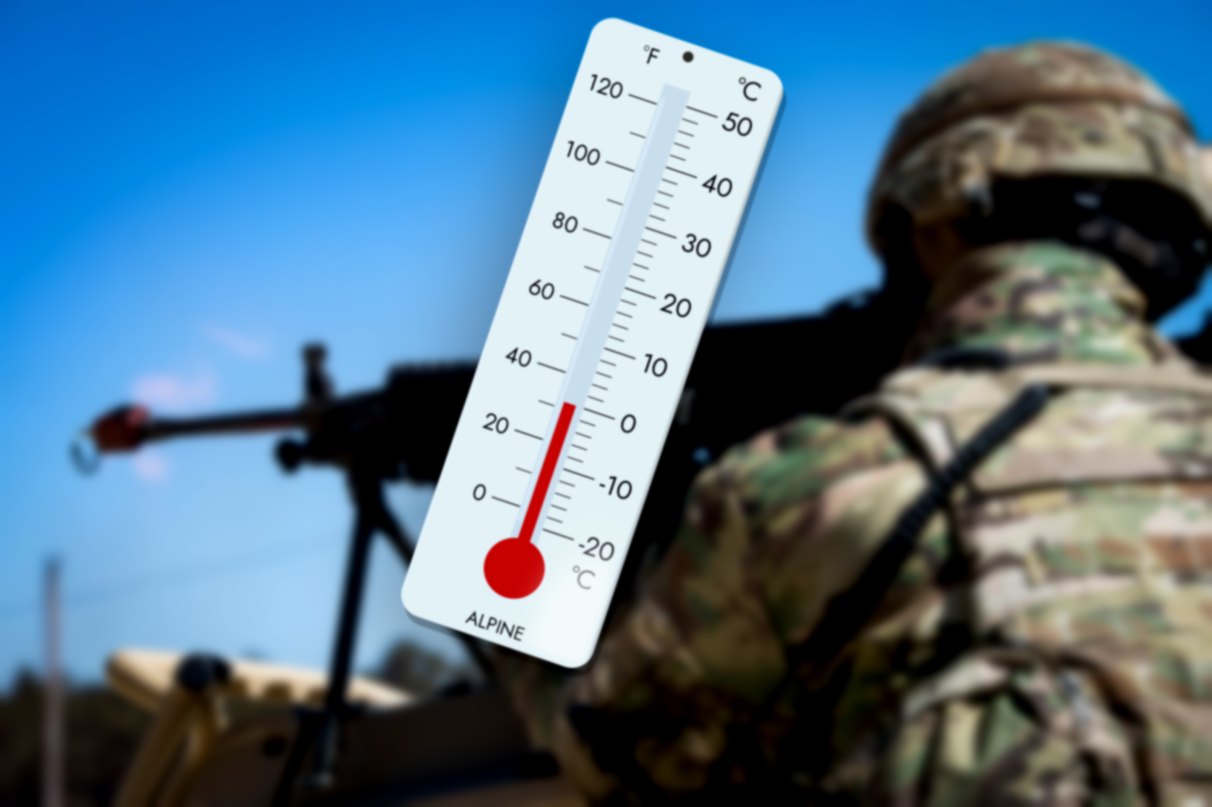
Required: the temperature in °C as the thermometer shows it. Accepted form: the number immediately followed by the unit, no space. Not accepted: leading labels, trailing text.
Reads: 0°C
